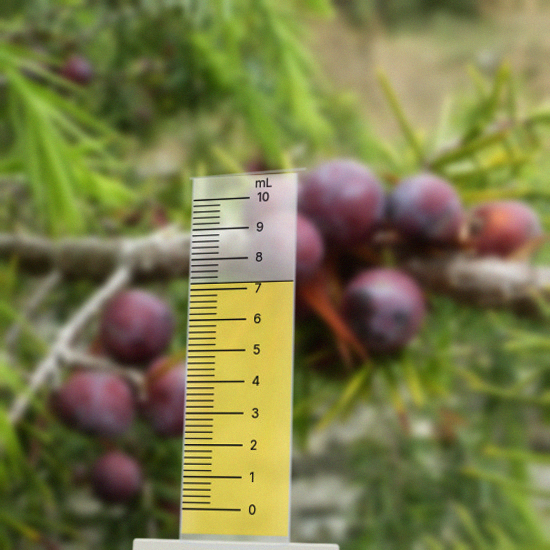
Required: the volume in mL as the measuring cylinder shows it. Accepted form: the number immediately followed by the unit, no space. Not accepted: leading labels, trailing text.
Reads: 7.2mL
